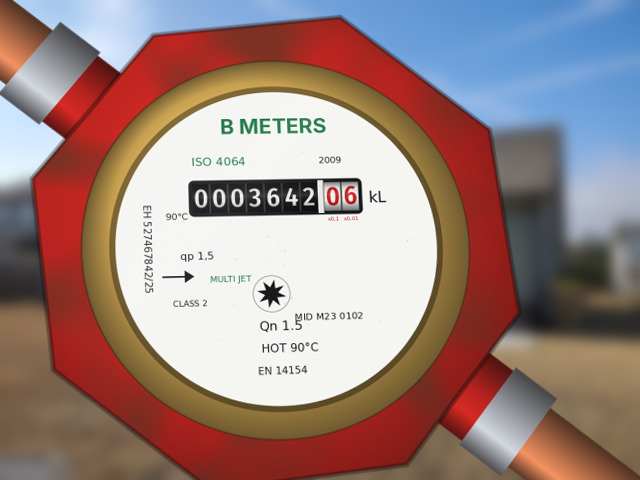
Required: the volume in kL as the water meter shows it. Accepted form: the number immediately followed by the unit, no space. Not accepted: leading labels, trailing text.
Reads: 3642.06kL
